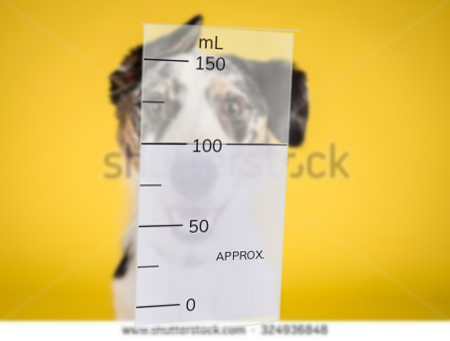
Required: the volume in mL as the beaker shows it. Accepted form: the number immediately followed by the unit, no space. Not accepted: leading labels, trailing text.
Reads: 100mL
